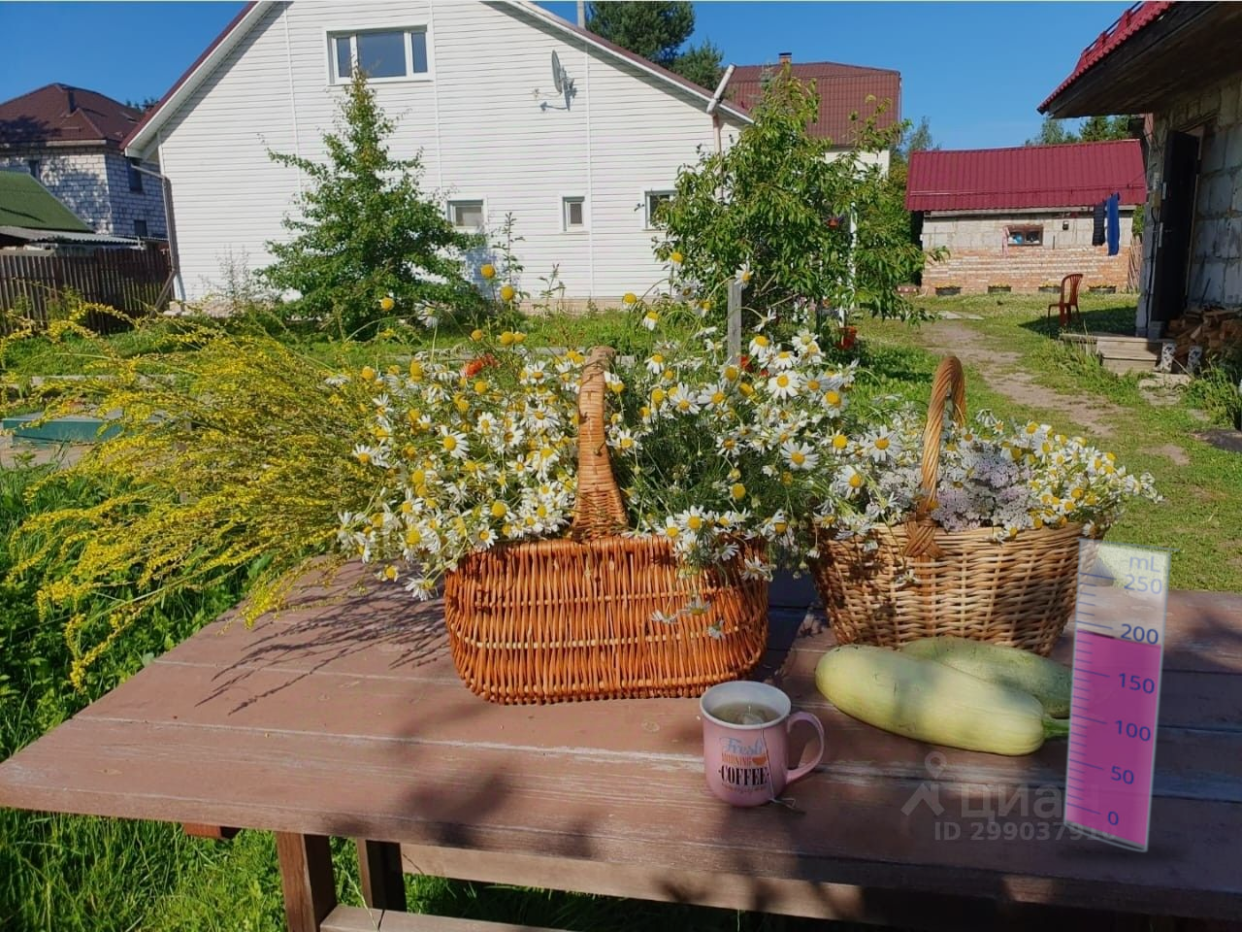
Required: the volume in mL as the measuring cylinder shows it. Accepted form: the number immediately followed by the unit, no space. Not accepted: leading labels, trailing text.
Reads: 190mL
